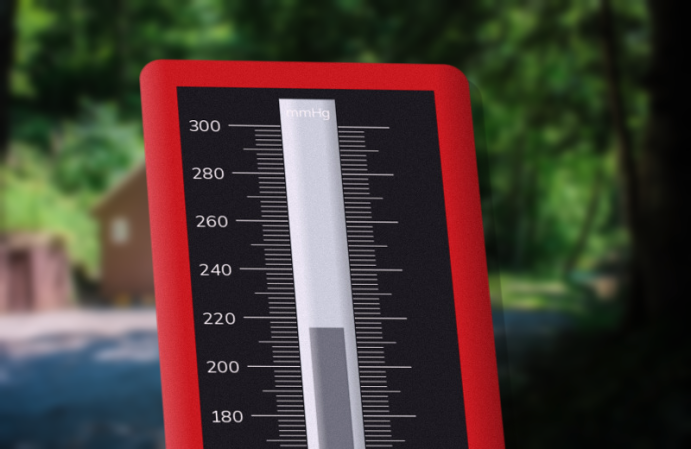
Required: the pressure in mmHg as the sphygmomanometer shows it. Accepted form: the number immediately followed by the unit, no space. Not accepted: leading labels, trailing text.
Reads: 216mmHg
